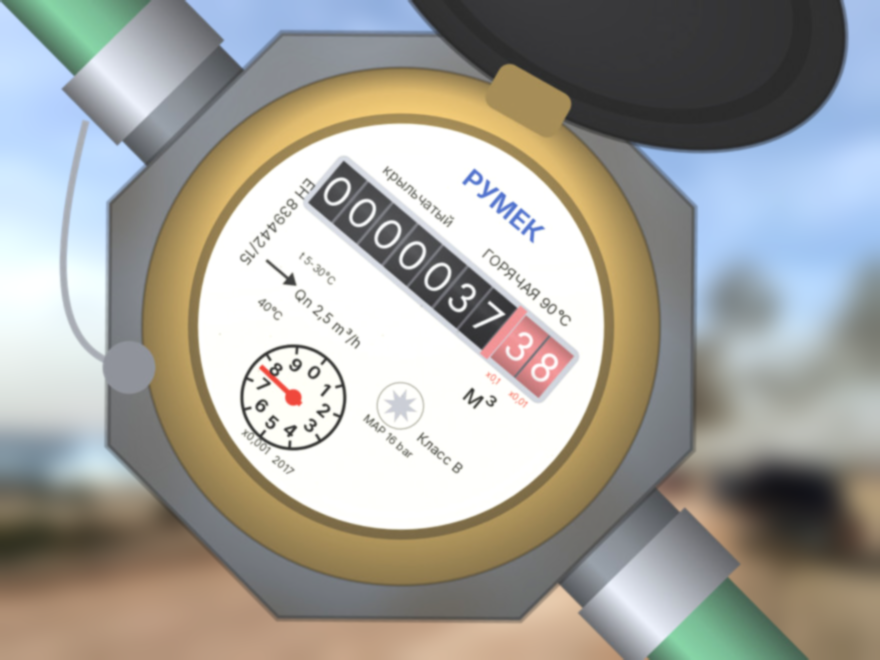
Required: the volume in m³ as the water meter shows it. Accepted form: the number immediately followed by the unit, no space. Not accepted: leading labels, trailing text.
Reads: 37.387m³
